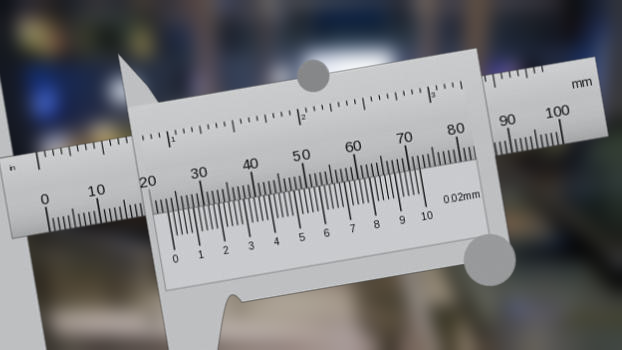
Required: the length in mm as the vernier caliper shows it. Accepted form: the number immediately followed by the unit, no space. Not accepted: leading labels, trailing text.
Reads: 23.0mm
